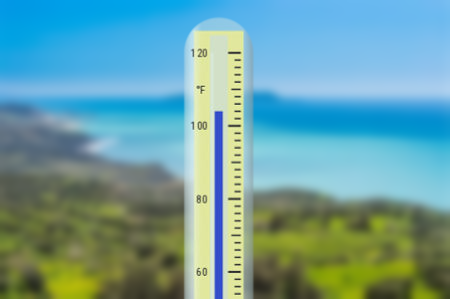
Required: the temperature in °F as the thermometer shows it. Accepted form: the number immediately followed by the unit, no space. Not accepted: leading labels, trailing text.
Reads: 104°F
